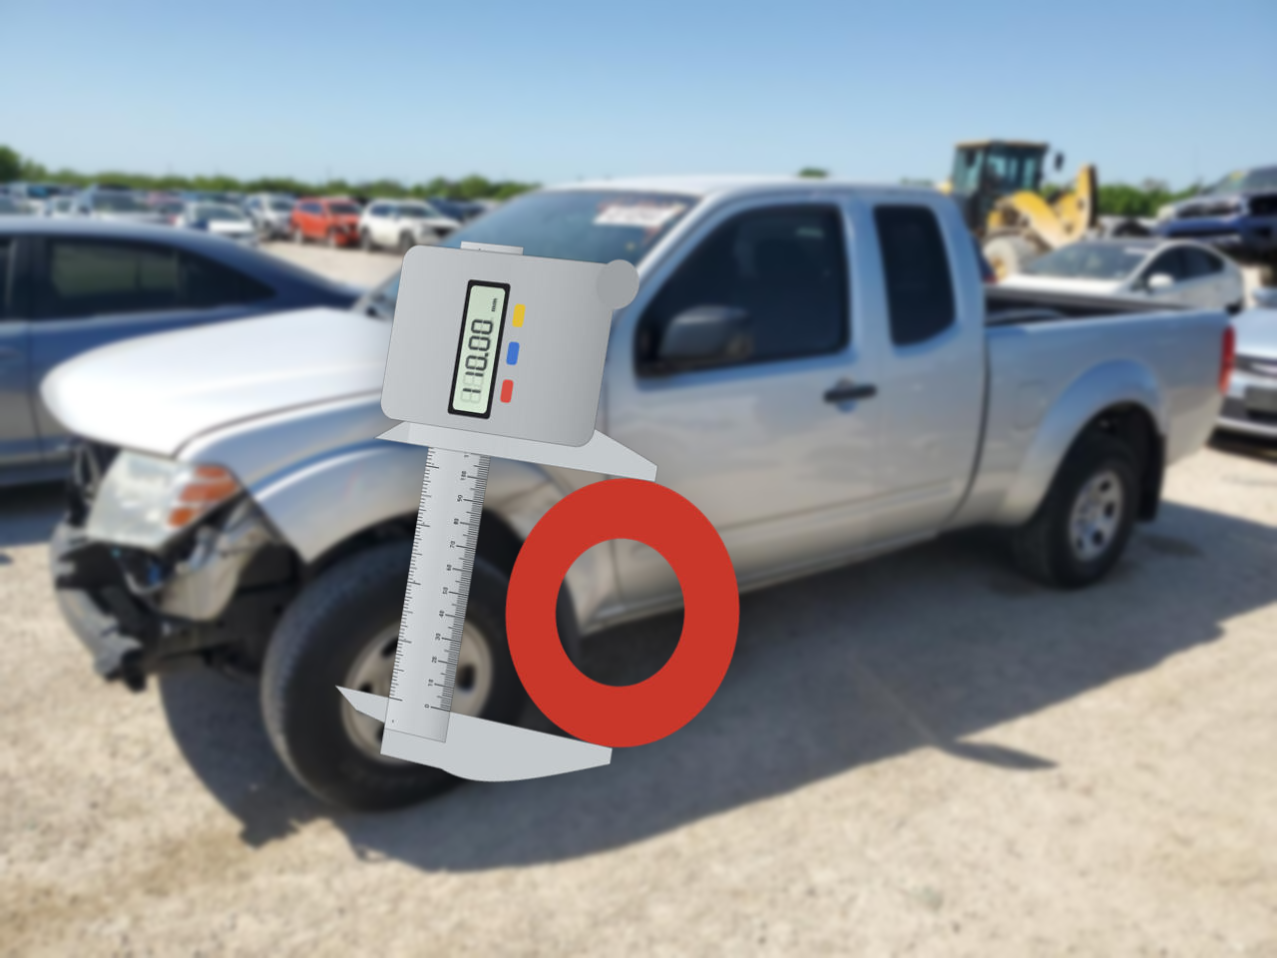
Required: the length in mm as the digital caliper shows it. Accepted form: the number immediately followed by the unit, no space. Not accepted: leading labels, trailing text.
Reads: 110.00mm
